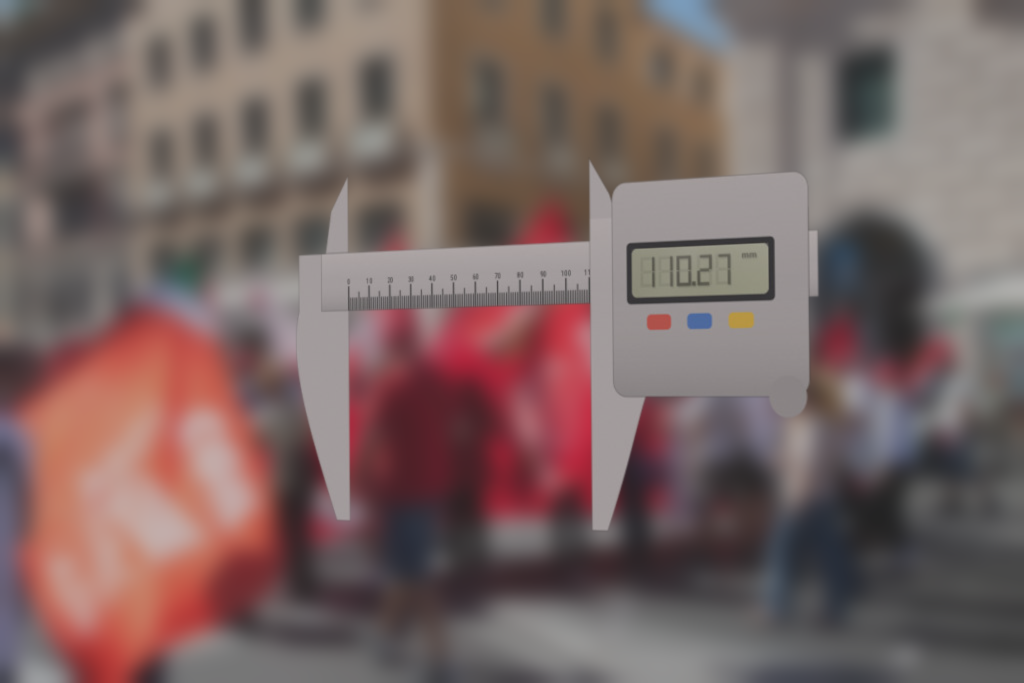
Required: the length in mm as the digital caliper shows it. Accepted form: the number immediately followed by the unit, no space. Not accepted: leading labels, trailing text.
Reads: 110.27mm
